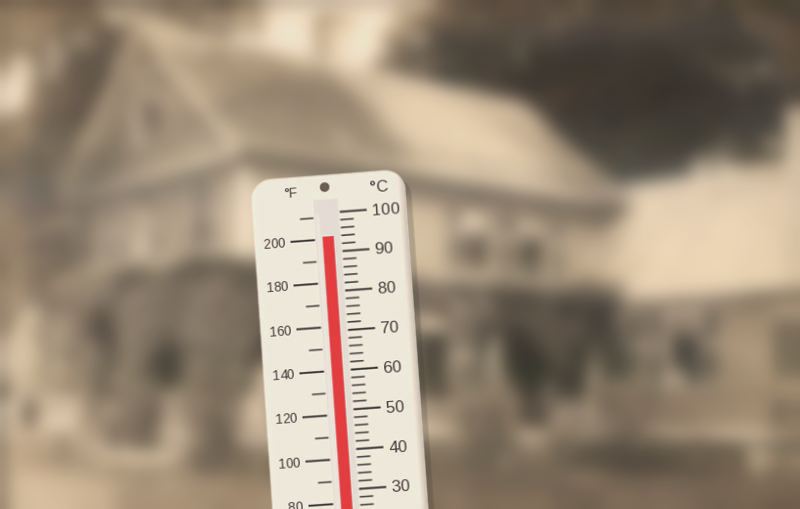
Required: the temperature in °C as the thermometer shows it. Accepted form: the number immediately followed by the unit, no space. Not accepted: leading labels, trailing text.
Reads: 94°C
